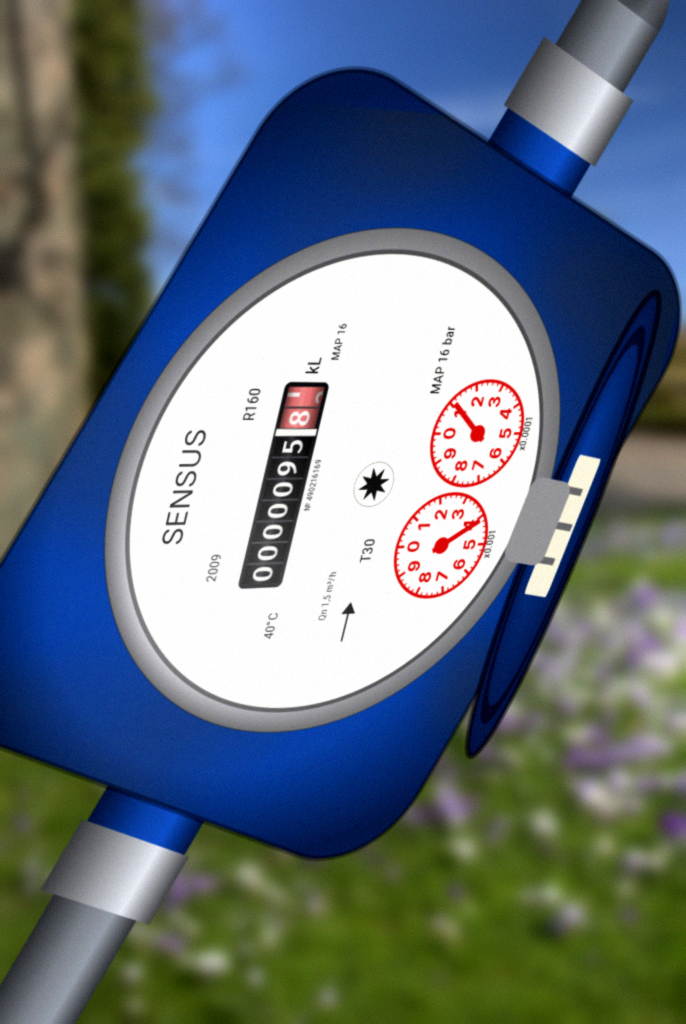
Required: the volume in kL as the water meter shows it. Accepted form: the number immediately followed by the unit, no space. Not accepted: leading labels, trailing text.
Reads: 95.8141kL
